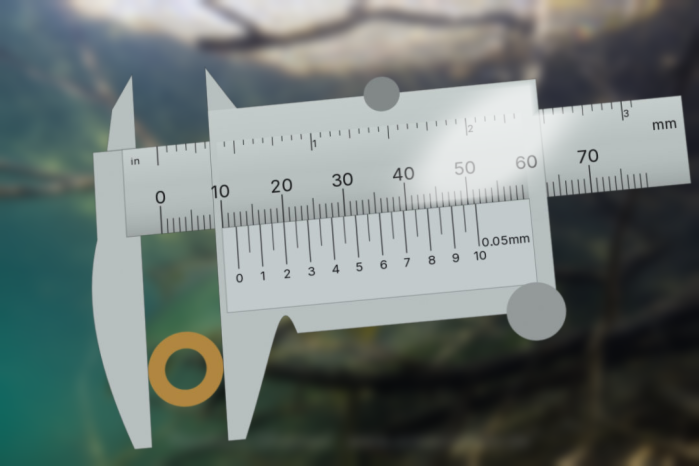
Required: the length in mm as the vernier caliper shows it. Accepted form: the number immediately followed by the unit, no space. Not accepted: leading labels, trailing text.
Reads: 12.2mm
